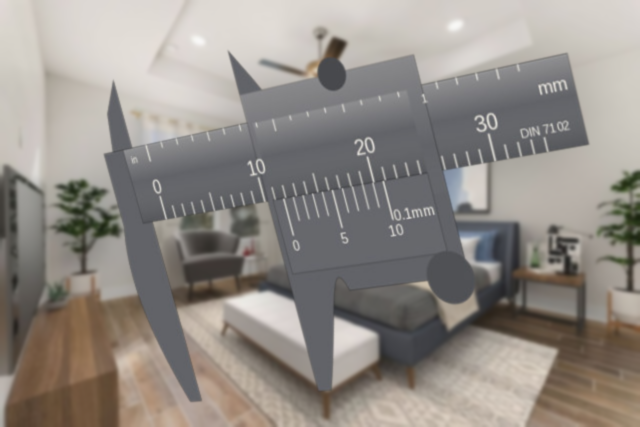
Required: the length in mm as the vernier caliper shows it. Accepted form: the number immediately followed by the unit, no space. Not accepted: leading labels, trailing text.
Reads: 11.8mm
